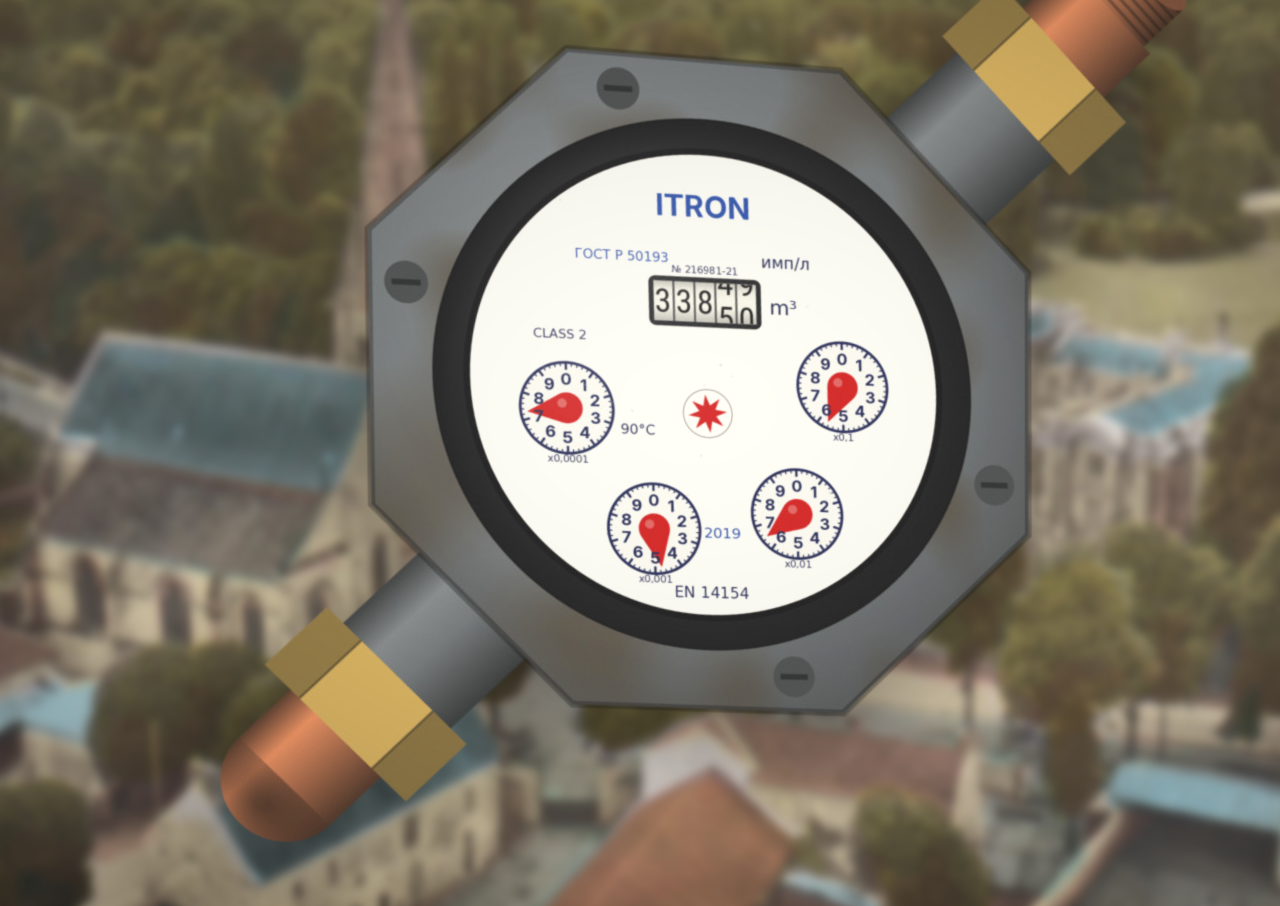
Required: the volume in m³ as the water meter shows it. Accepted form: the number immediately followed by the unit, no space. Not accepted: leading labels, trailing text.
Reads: 33849.5647m³
